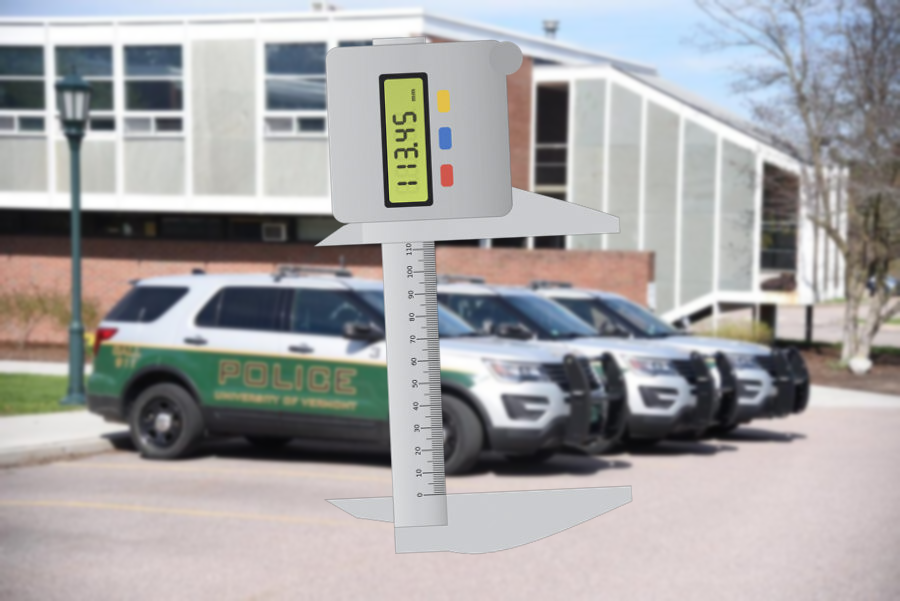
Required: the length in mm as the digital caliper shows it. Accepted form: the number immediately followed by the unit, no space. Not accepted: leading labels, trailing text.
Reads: 113.45mm
